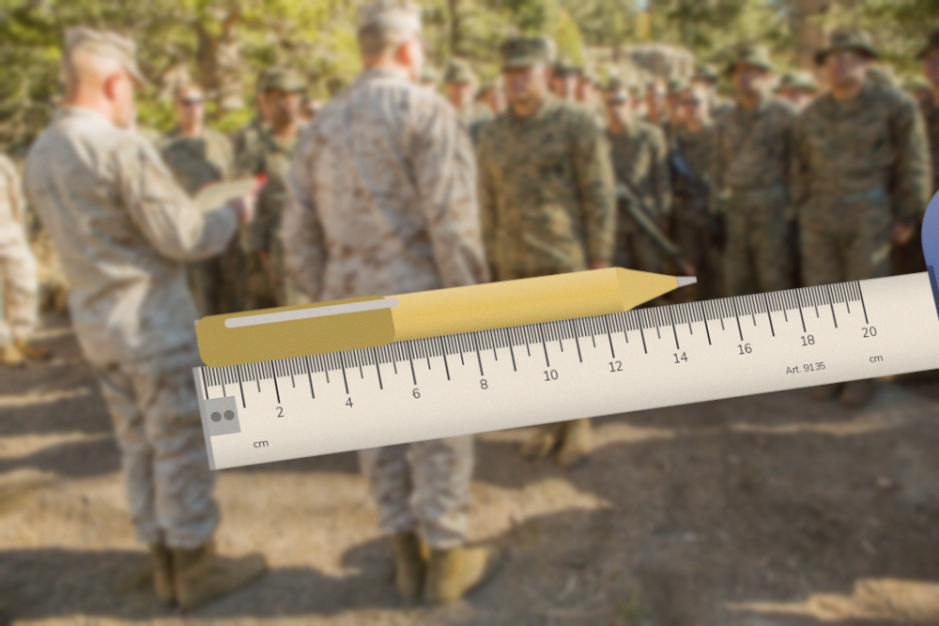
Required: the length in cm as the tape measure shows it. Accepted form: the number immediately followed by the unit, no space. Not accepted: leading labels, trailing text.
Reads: 15cm
